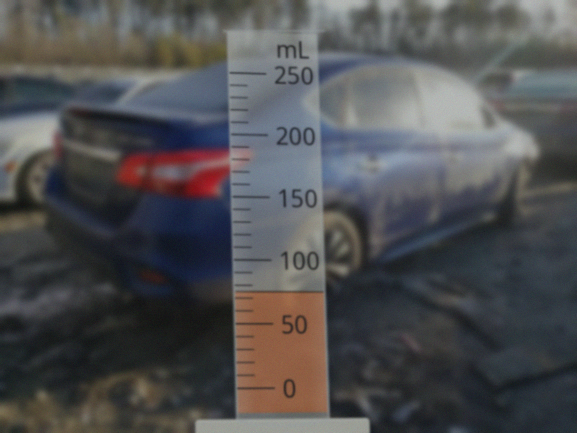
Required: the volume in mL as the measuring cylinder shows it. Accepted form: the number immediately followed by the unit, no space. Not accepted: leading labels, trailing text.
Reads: 75mL
